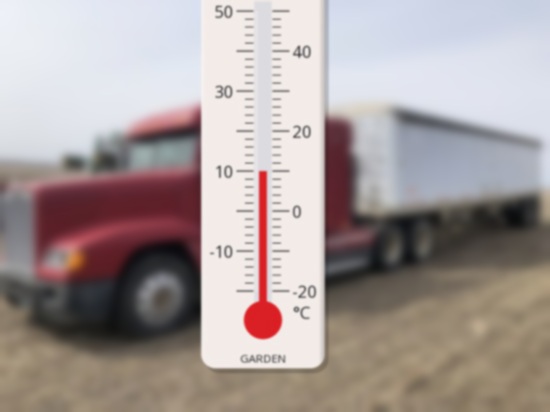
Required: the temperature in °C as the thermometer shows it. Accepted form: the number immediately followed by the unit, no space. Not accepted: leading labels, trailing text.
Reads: 10°C
